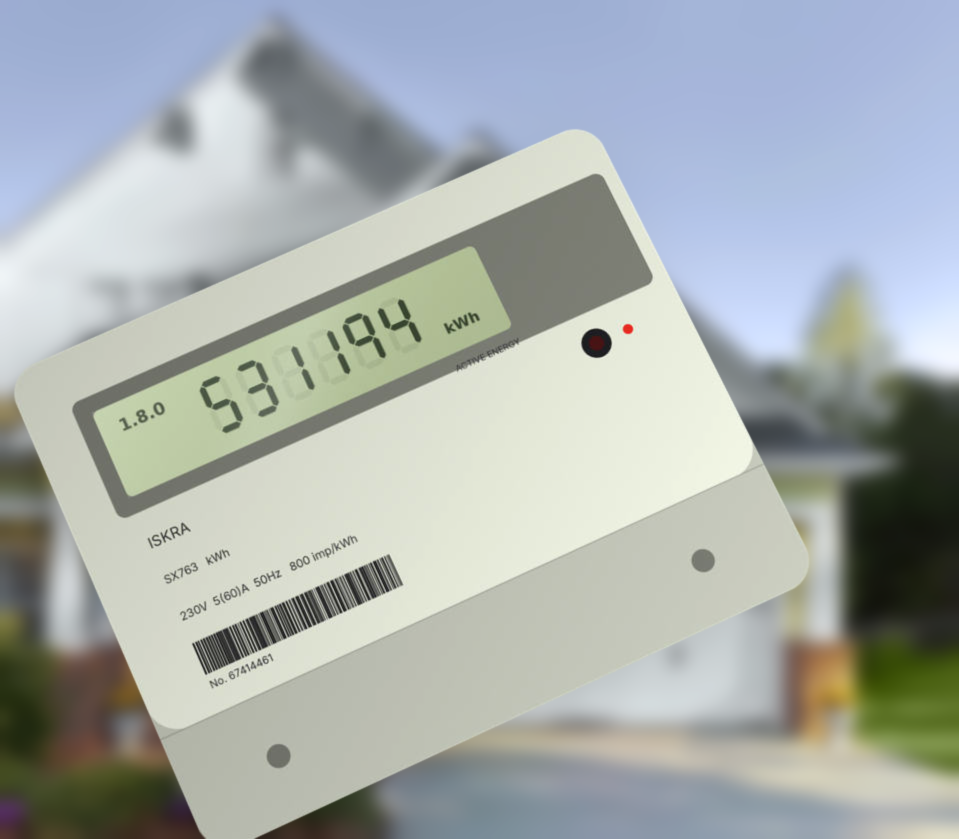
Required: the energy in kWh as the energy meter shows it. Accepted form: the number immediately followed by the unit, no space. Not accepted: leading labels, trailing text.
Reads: 531194kWh
